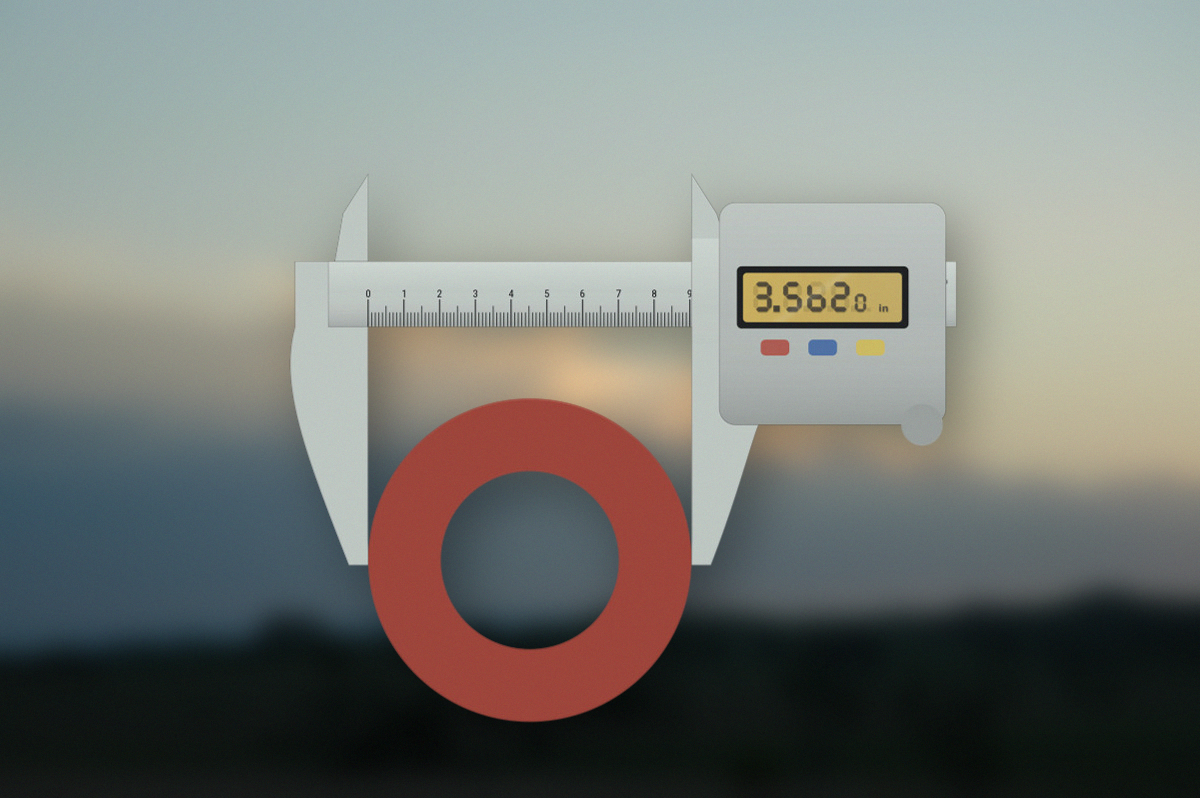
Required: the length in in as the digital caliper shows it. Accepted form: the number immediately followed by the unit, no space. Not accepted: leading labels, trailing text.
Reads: 3.5620in
